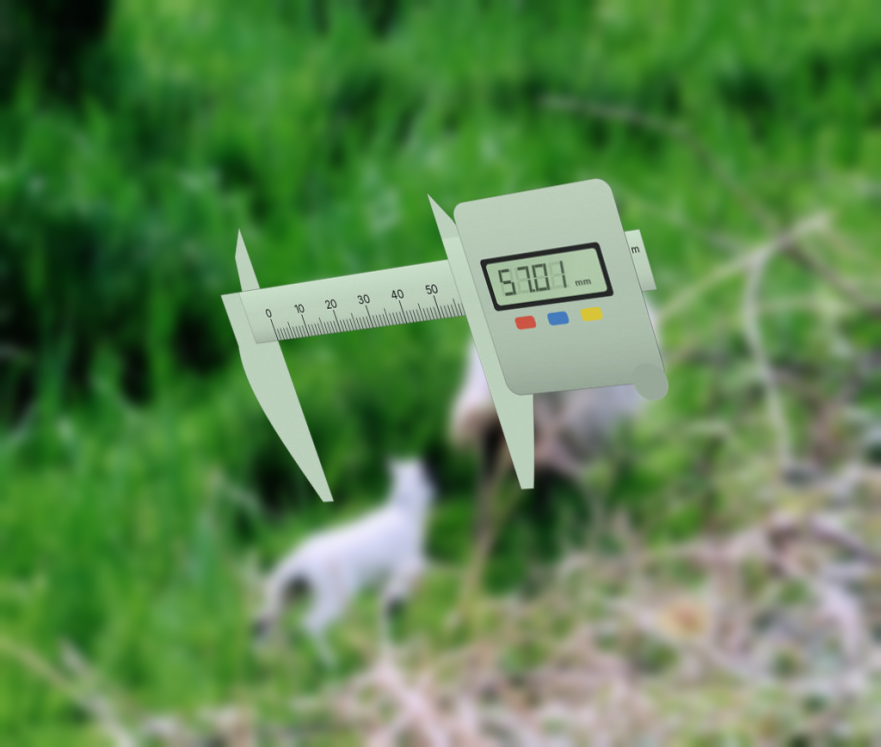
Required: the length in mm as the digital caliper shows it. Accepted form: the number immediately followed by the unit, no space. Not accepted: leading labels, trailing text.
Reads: 57.01mm
